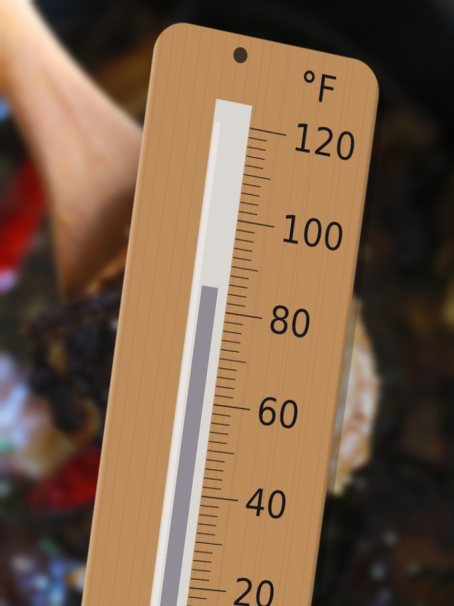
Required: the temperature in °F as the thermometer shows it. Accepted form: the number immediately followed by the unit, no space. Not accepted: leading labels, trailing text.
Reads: 85°F
